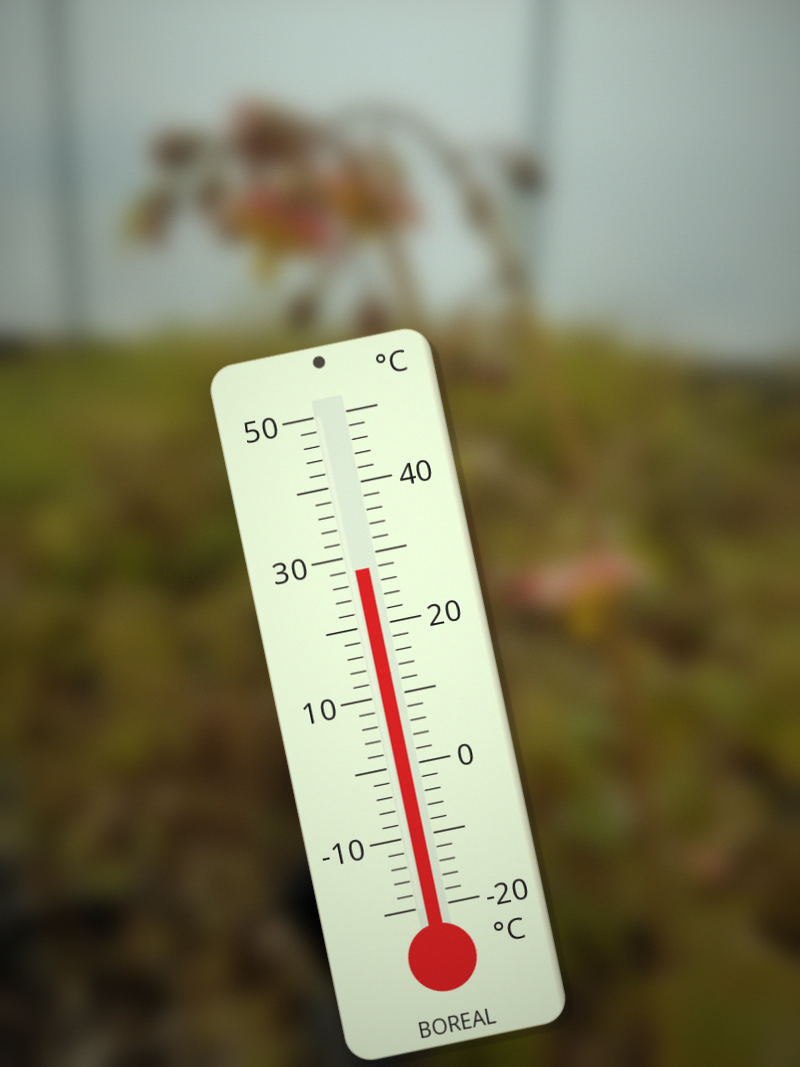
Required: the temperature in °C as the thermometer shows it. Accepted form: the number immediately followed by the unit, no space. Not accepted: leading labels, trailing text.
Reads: 28°C
